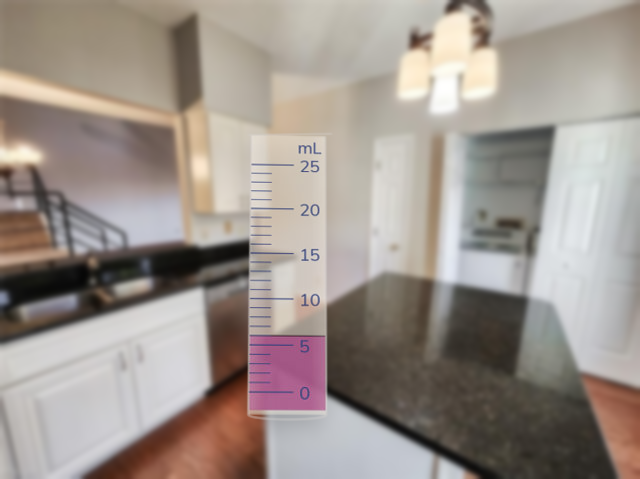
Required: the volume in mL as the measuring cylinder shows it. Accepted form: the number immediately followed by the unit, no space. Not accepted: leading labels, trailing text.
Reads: 6mL
